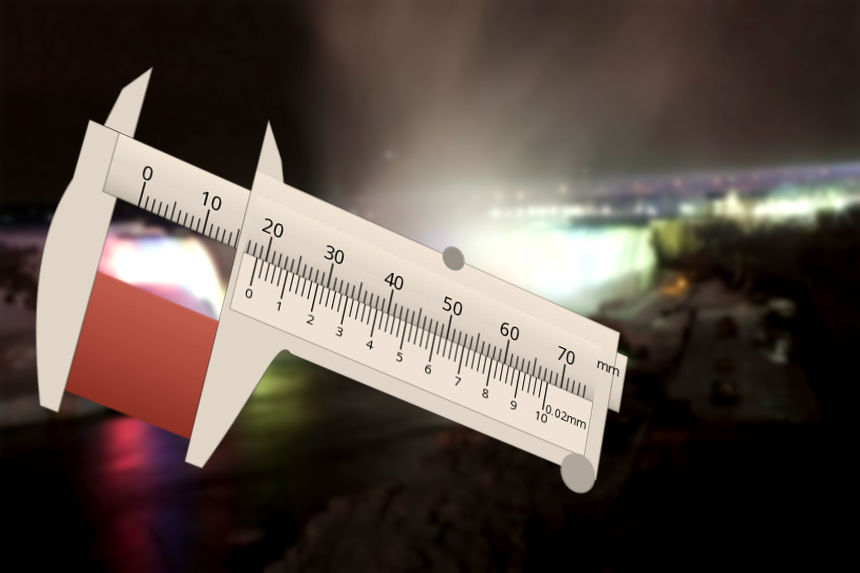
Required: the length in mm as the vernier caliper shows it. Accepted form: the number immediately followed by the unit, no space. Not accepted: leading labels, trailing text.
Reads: 18.6mm
